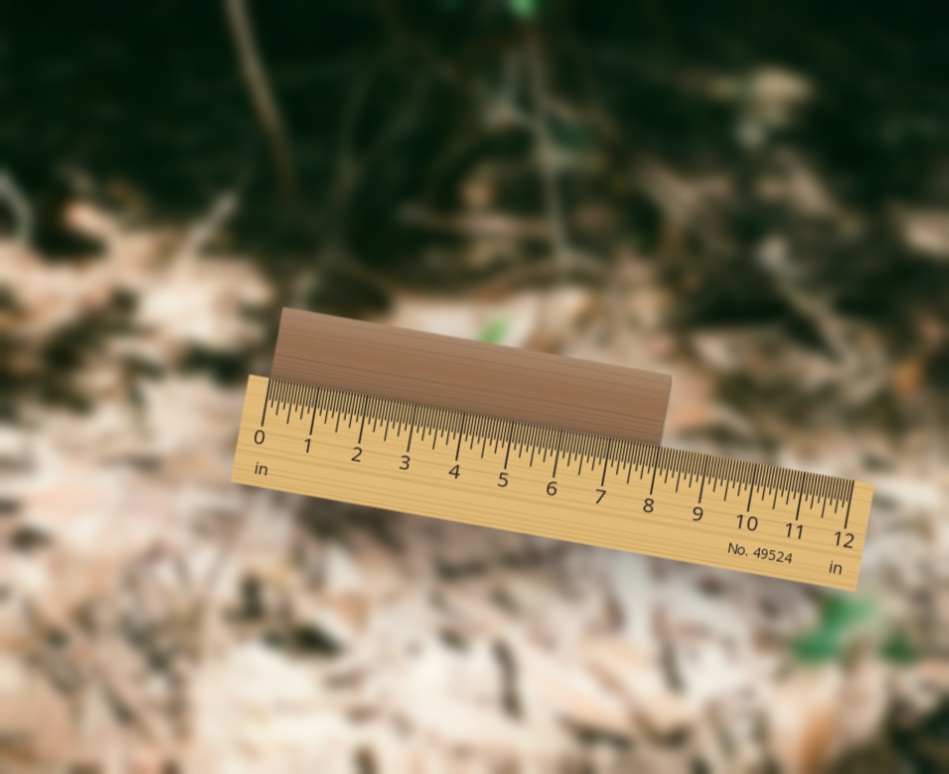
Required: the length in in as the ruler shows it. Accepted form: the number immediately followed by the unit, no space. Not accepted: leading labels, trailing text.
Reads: 8in
